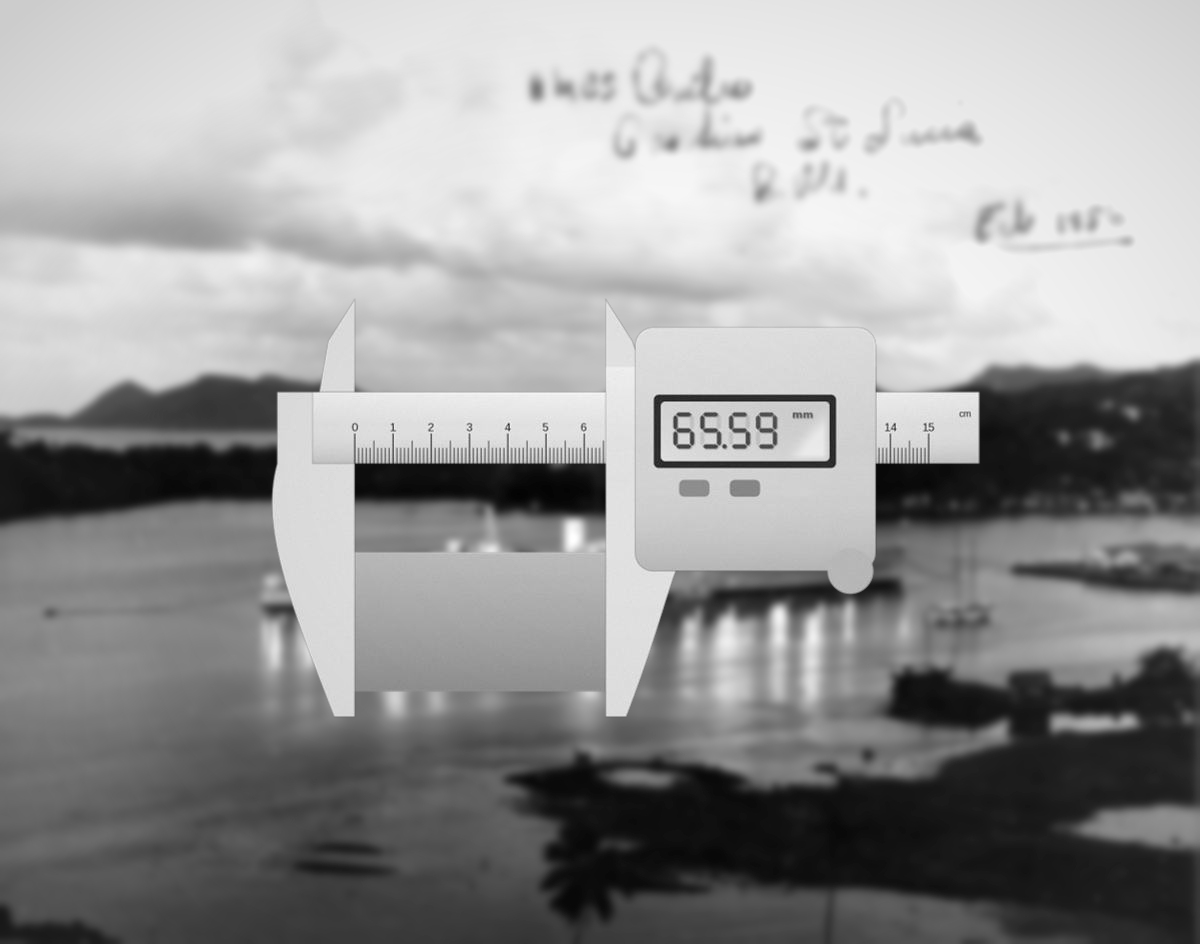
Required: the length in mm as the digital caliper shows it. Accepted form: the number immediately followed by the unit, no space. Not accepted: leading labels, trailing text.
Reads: 65.59mm
